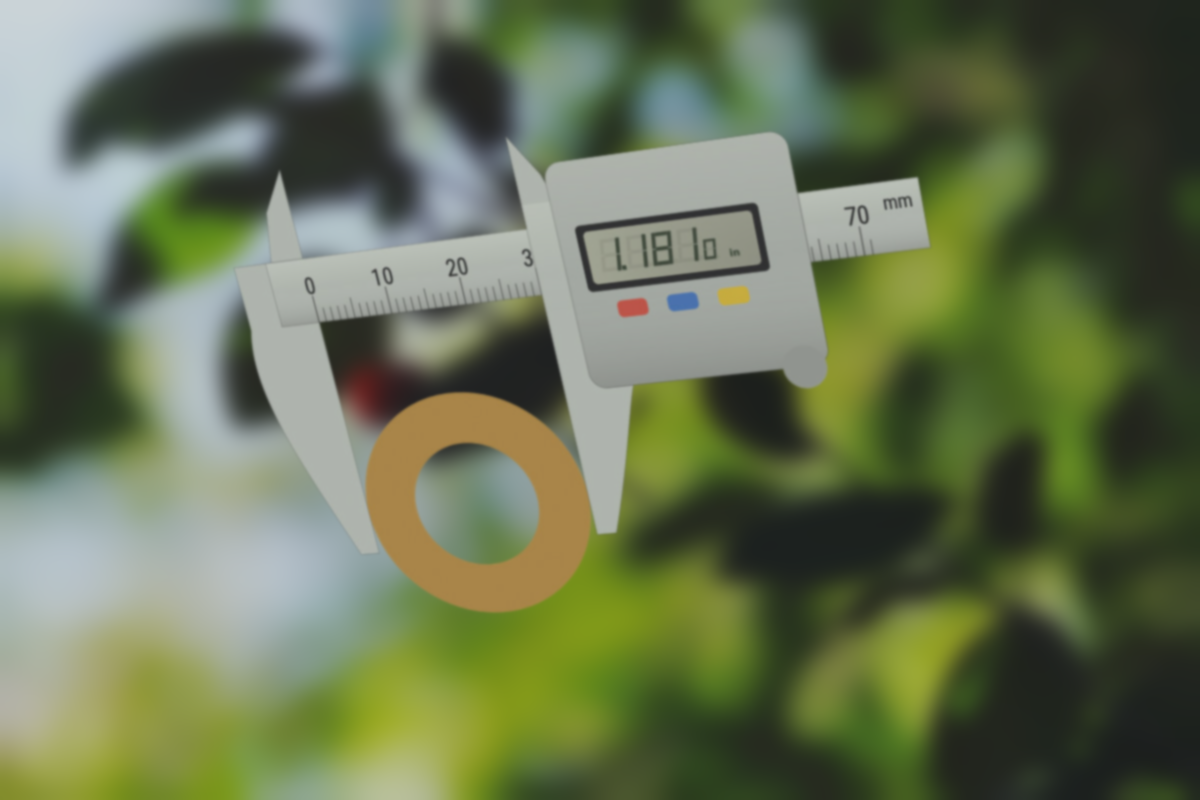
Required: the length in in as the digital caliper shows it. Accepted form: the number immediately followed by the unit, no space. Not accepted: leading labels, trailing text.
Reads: 1.1810in
